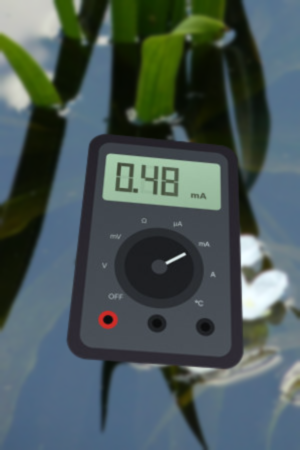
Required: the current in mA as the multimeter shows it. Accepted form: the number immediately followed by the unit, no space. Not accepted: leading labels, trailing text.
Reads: 0.48mA
